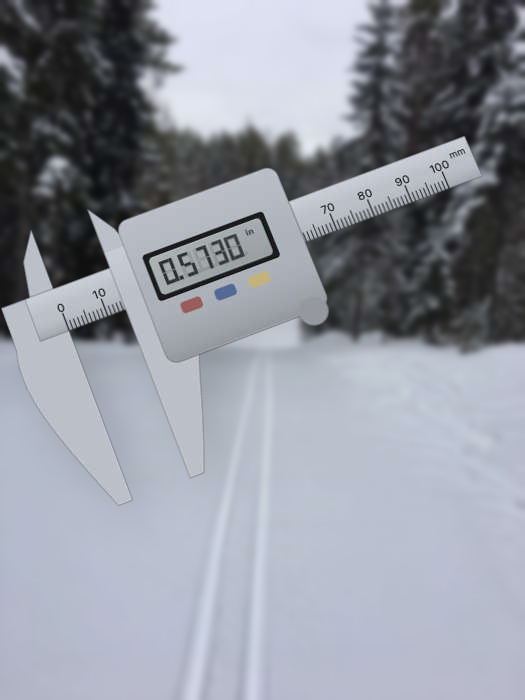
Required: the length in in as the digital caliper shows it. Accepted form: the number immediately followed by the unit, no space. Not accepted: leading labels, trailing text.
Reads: 0.5730in
